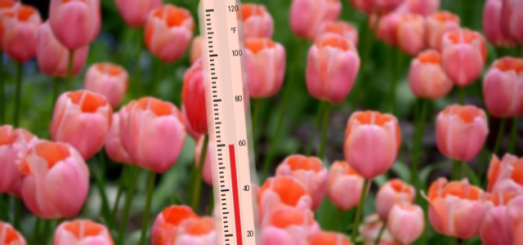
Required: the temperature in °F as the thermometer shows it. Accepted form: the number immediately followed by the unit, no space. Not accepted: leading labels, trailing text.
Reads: 60°F
